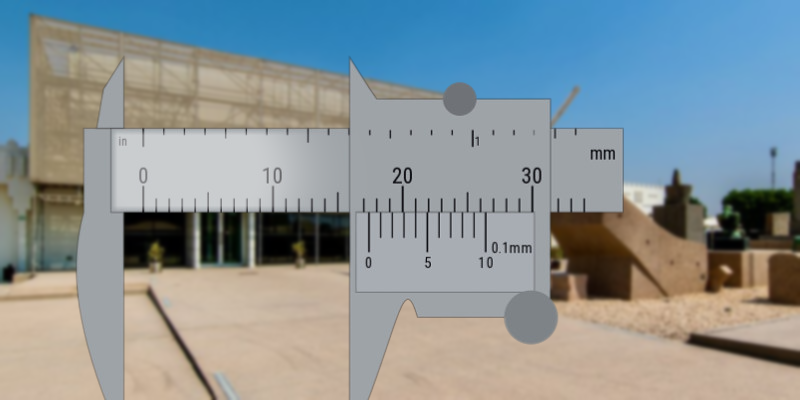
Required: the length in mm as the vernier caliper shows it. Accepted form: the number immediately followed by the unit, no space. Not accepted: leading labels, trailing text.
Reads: 17.4mm
